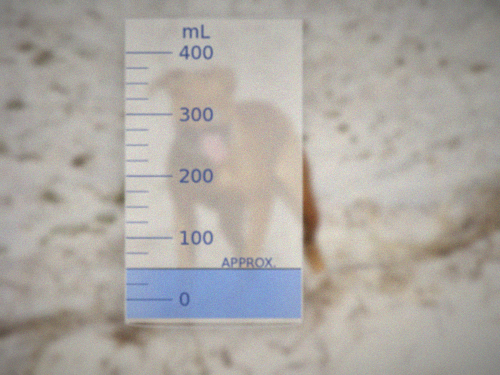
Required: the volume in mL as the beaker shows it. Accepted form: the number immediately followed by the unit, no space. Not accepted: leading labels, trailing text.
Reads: 50mL
